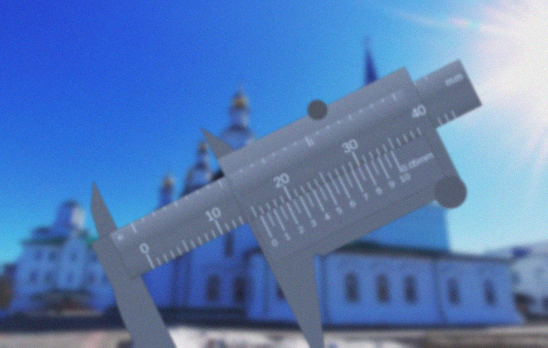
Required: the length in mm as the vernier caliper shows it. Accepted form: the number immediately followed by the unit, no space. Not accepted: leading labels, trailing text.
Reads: 15.6mm
